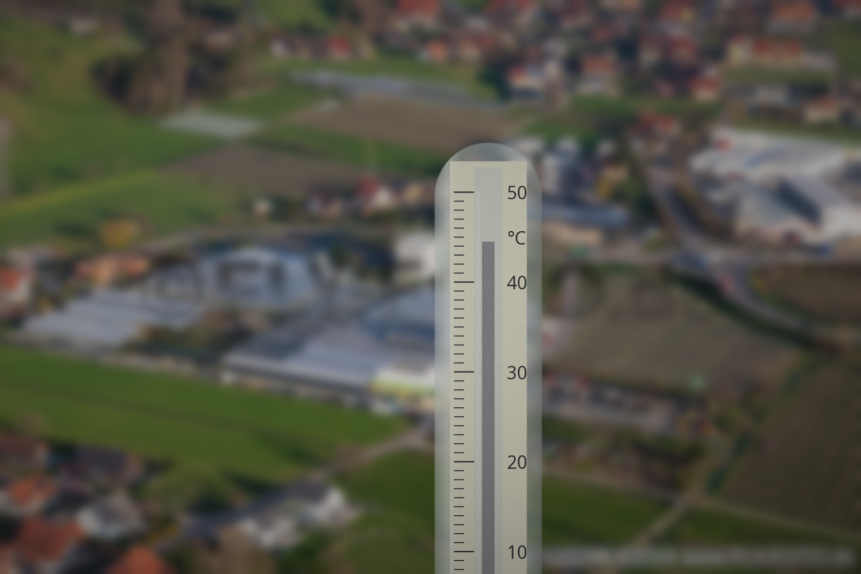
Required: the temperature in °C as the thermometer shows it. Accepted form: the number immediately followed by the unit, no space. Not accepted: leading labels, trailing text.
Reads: 44.5°C
